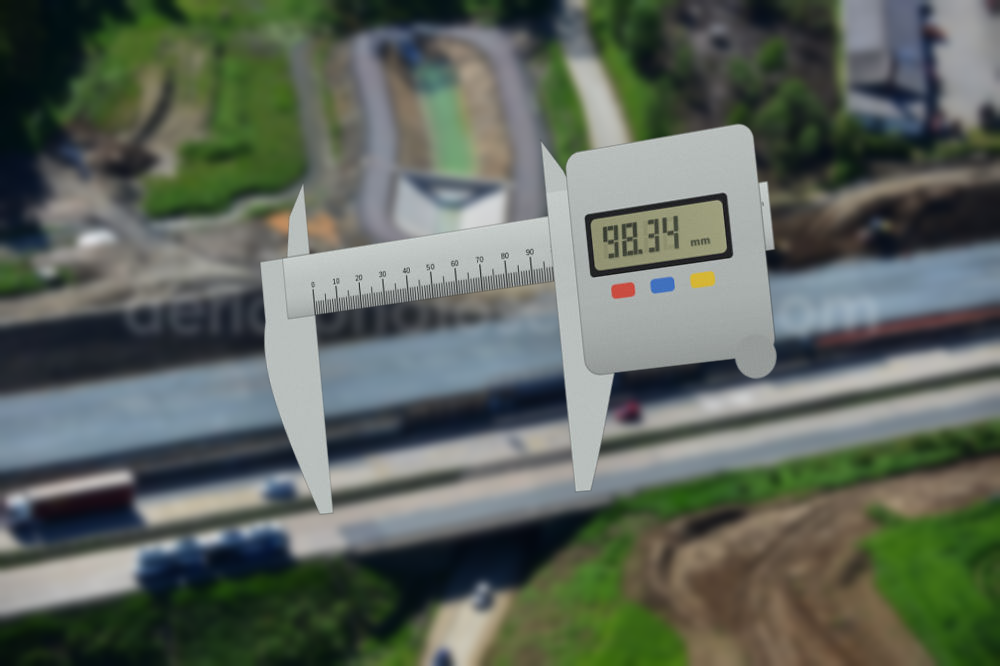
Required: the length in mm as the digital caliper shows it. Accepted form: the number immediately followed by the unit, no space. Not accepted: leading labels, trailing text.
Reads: 98.34mm
